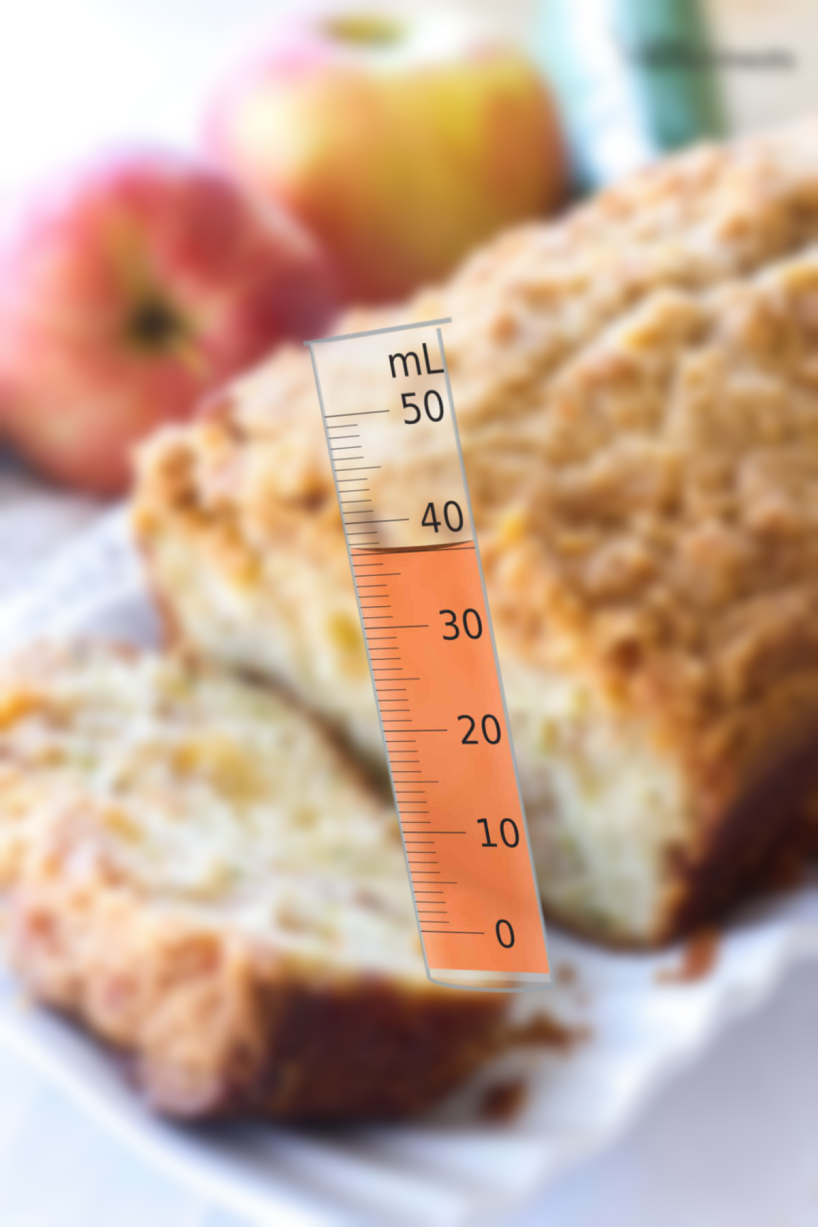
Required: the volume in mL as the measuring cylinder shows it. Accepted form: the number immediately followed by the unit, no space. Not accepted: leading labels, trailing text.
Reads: 37mL
